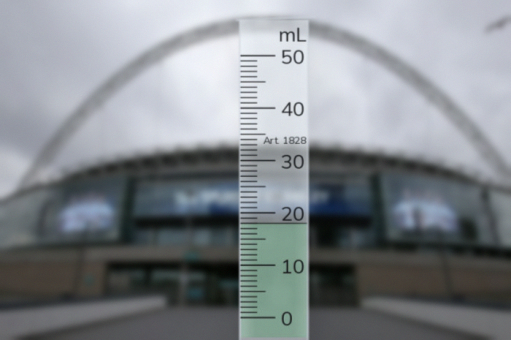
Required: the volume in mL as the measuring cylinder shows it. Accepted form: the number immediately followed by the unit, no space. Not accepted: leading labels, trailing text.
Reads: 18mL
